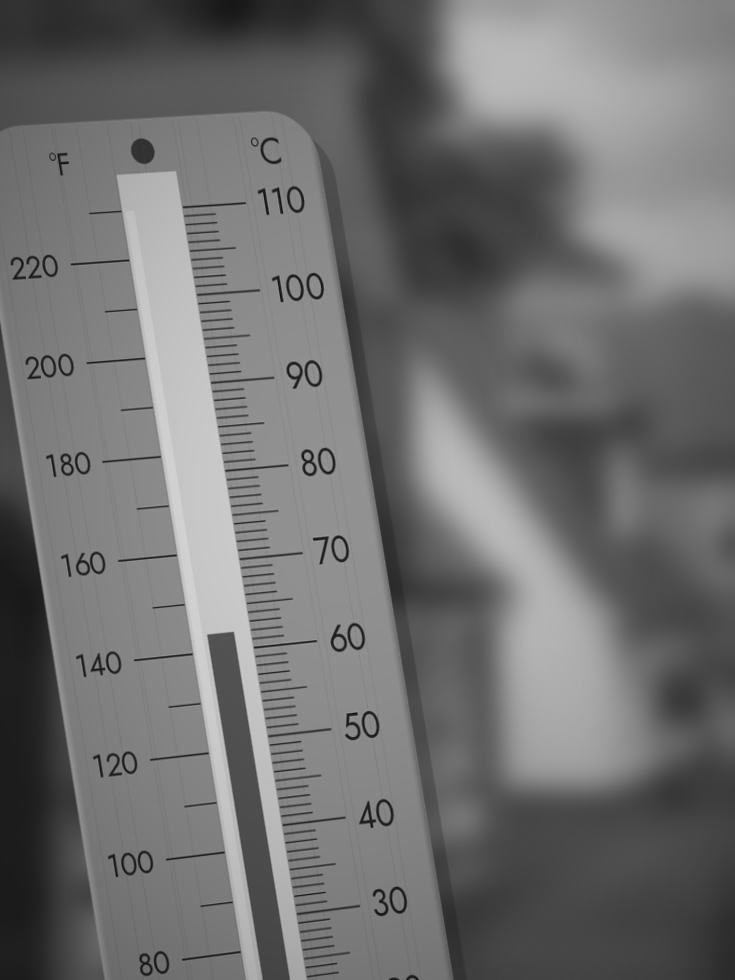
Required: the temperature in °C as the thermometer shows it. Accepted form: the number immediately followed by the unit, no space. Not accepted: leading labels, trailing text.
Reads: 62°C
